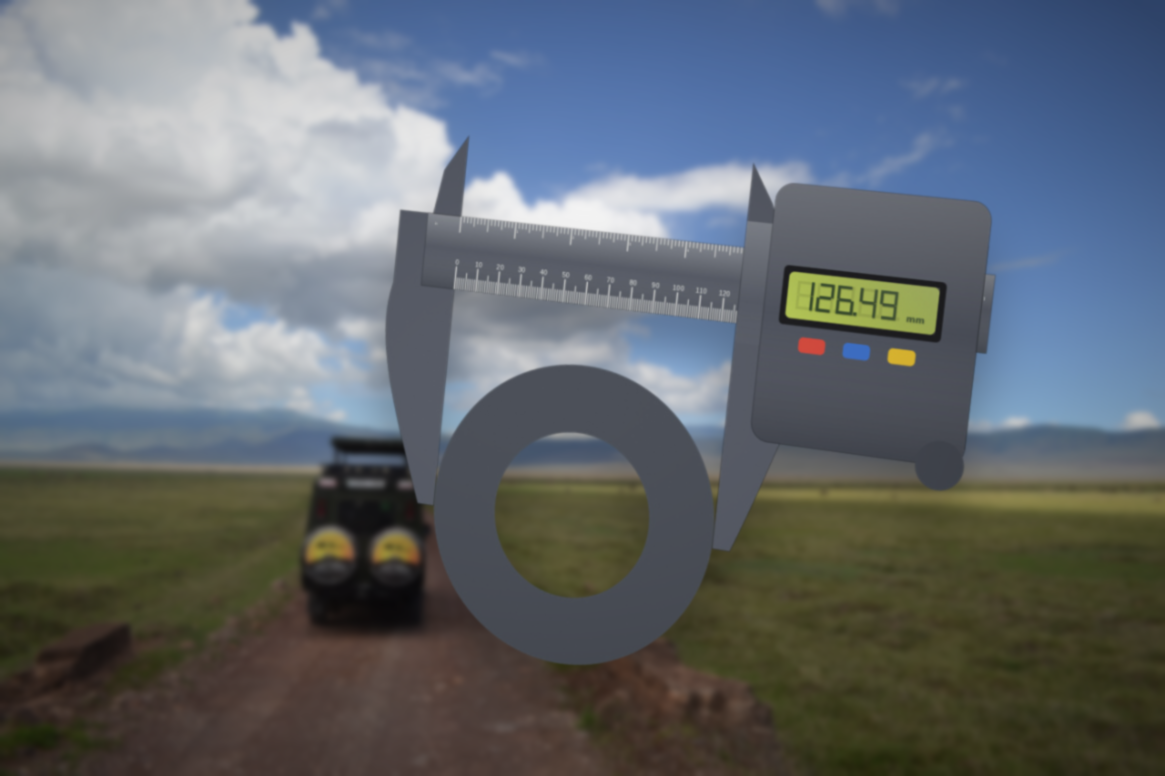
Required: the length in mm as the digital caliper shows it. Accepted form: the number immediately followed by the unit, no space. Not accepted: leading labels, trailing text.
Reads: 126.49mm
